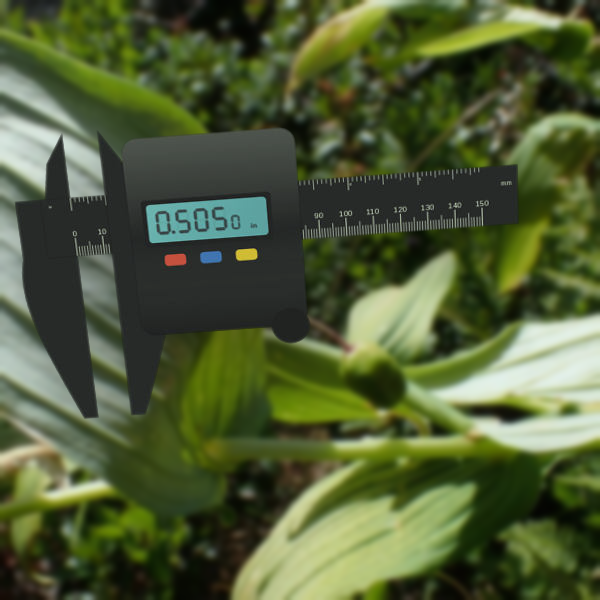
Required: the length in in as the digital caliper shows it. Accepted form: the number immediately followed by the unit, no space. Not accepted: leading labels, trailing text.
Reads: 0.5050in
